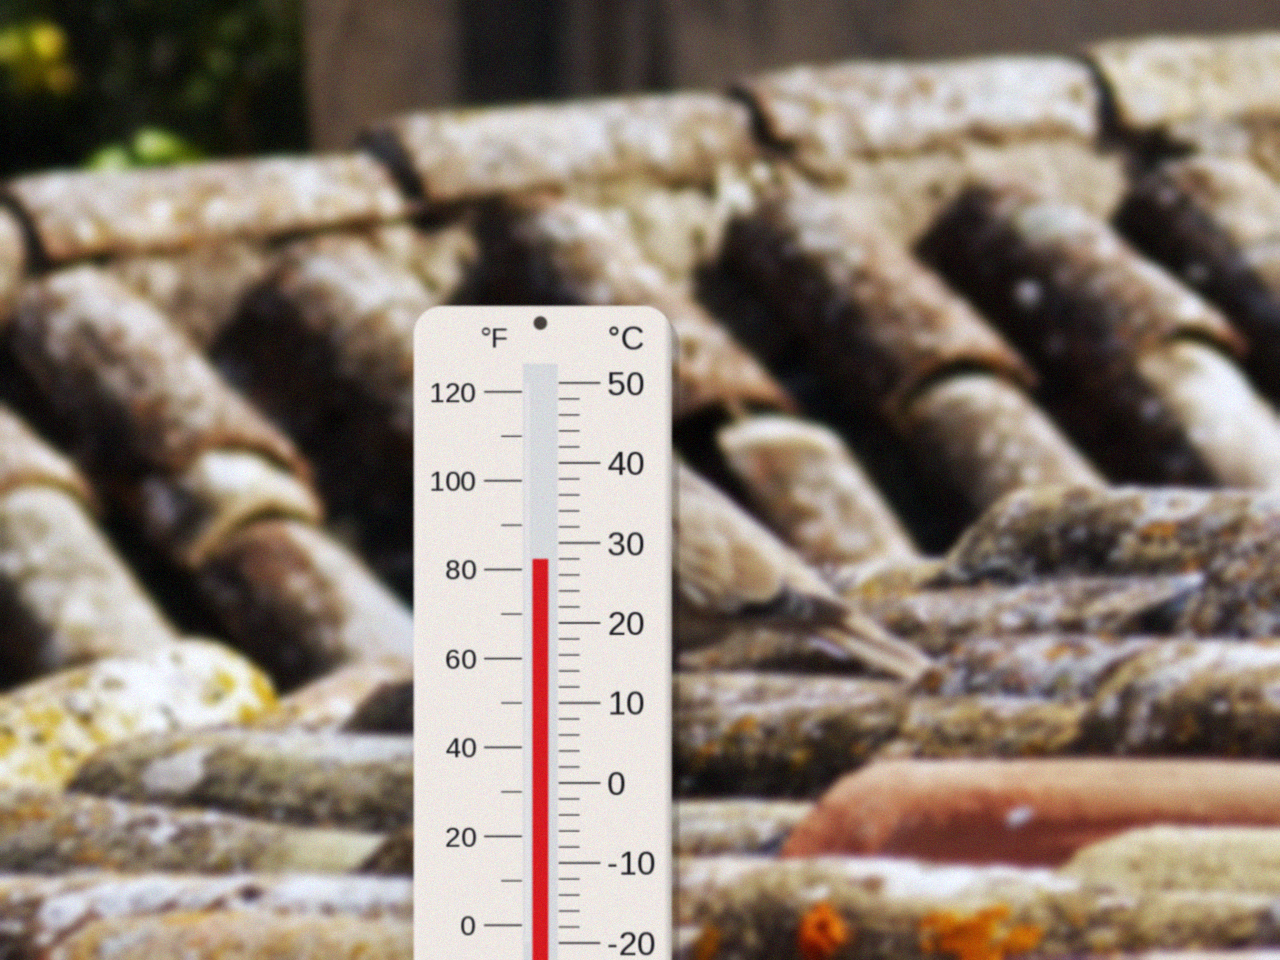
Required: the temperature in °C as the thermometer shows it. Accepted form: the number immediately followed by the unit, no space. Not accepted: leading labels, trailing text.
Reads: 28°C
